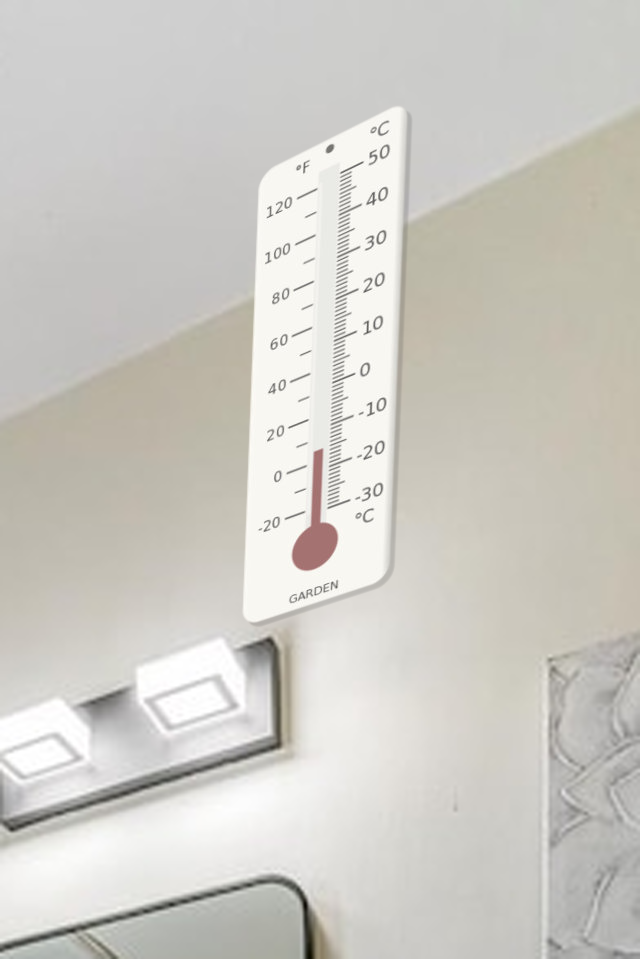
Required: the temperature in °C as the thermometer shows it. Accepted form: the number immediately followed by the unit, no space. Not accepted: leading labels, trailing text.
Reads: -15°C
